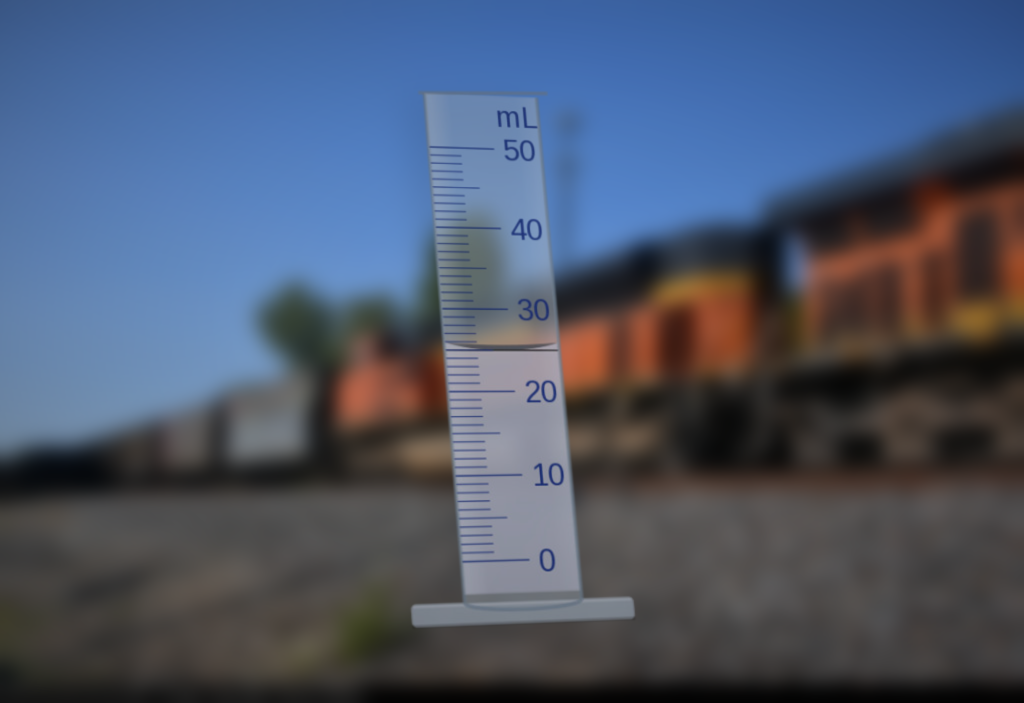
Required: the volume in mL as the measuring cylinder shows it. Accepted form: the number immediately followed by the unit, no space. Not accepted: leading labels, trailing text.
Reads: 25mL
